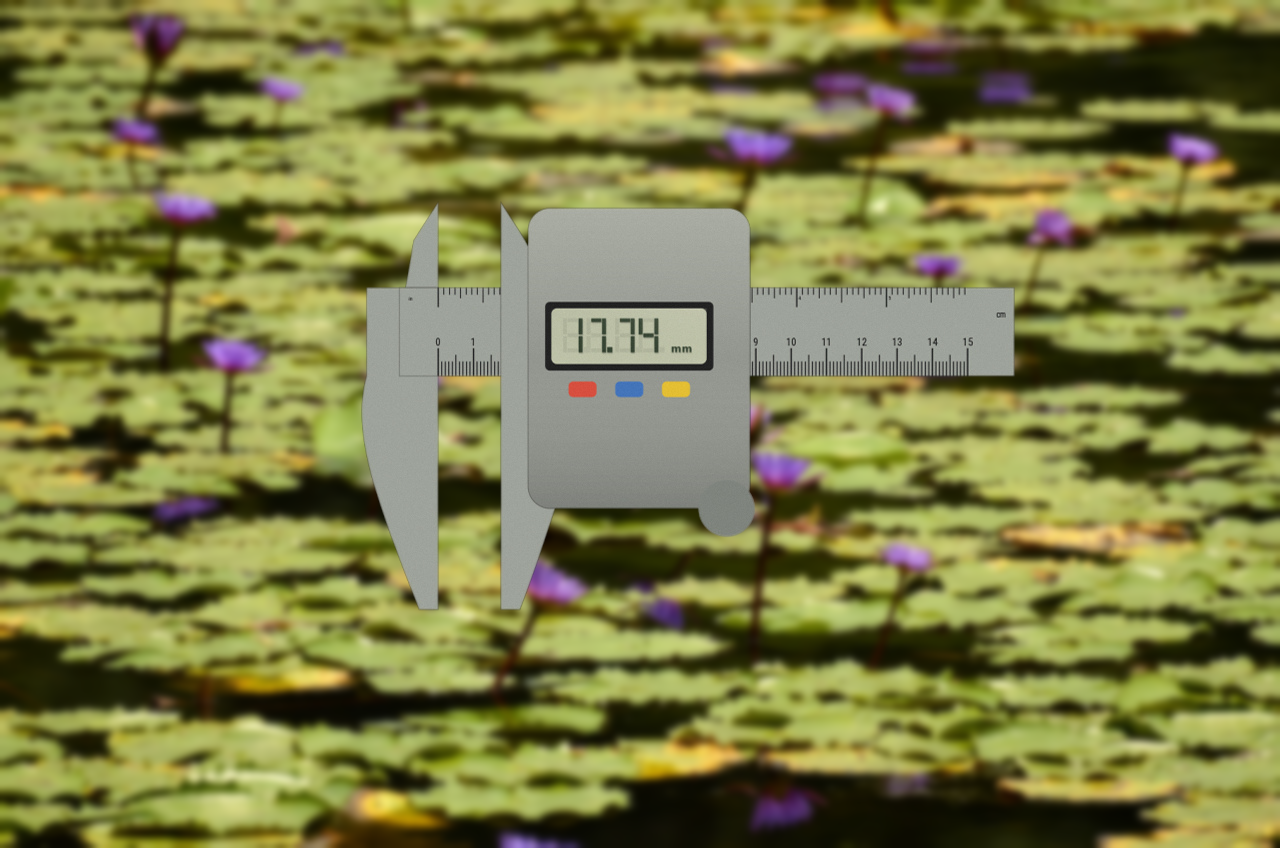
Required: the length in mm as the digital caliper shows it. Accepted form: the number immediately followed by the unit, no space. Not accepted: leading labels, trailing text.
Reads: 17.74mm
